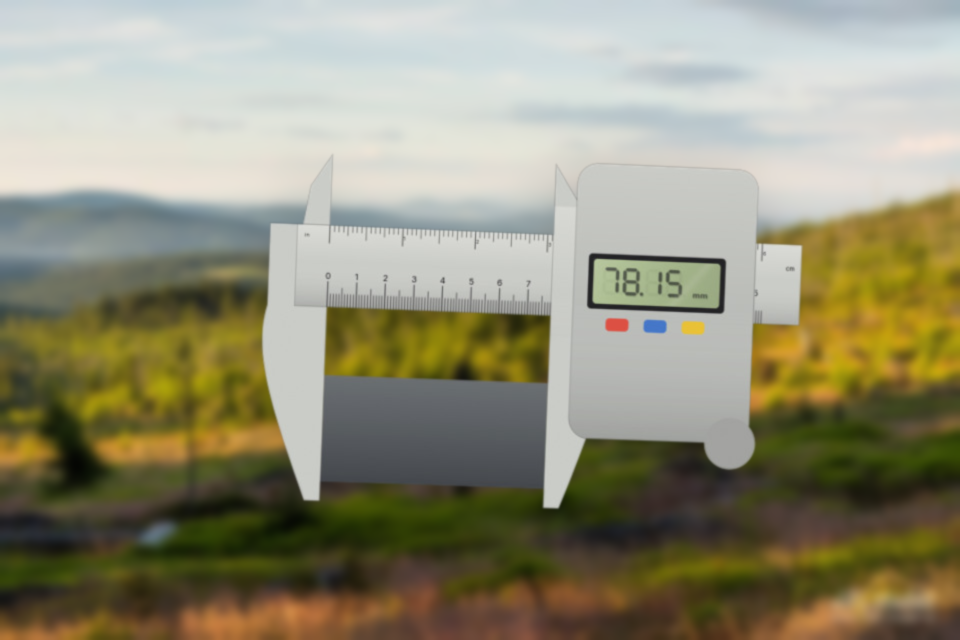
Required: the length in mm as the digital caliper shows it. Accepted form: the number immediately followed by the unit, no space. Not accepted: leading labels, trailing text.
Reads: 78.15mm
